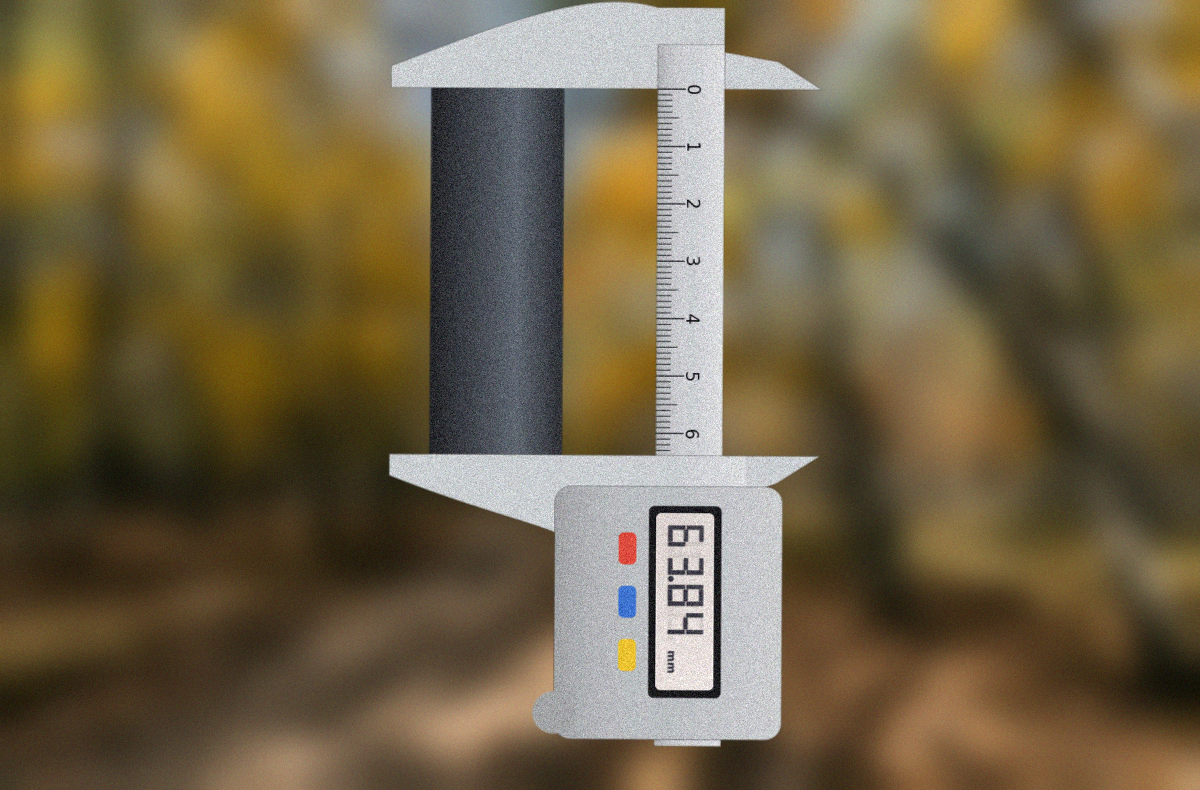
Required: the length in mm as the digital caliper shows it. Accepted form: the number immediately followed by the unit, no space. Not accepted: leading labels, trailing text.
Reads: 63.84mm
